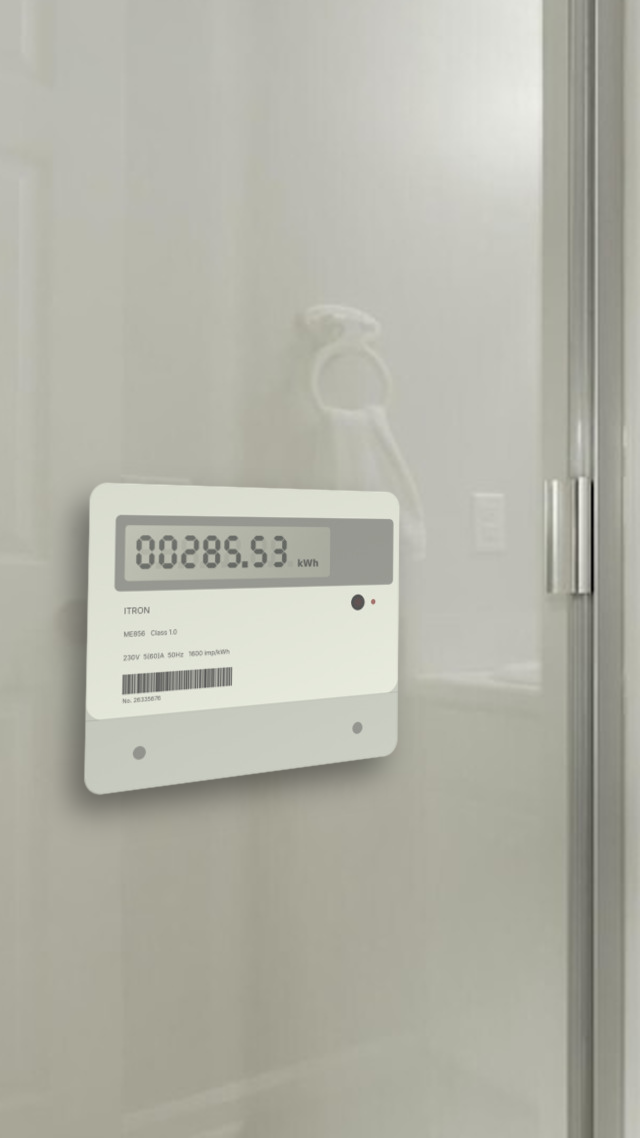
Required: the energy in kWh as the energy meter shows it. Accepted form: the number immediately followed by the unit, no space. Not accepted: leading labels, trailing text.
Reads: 285.53kWh
